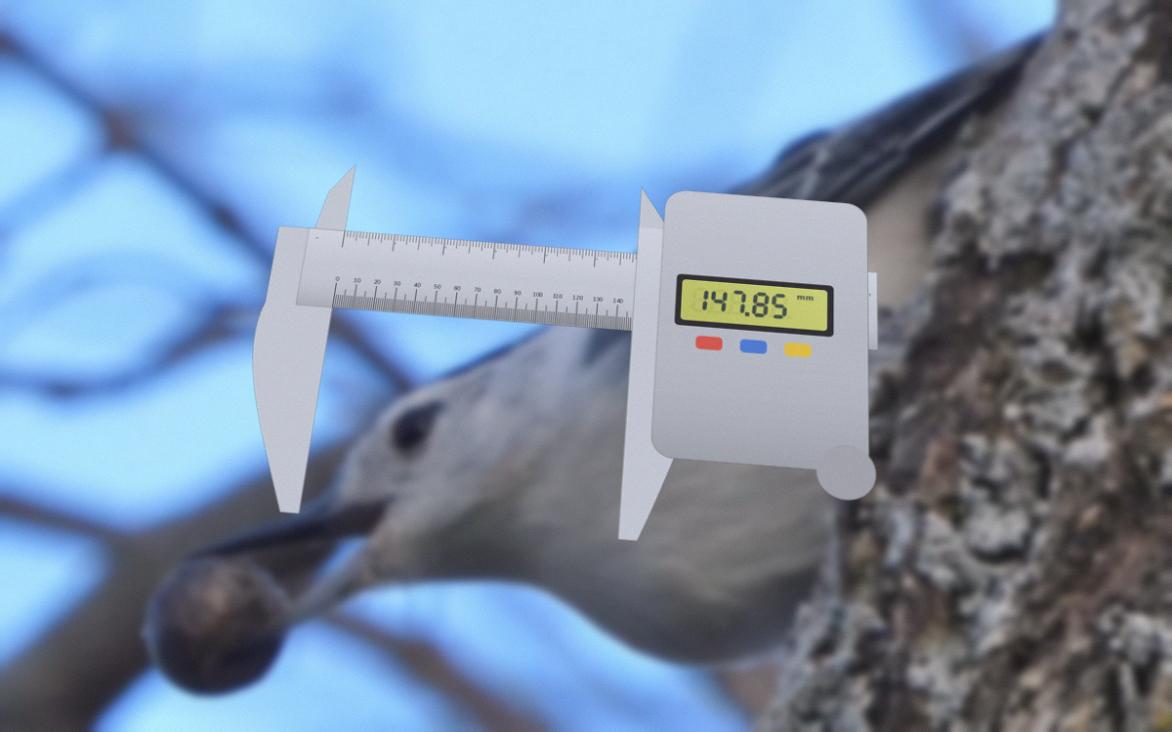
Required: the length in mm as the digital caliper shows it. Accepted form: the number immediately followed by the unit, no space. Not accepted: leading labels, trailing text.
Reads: 147.85mm
